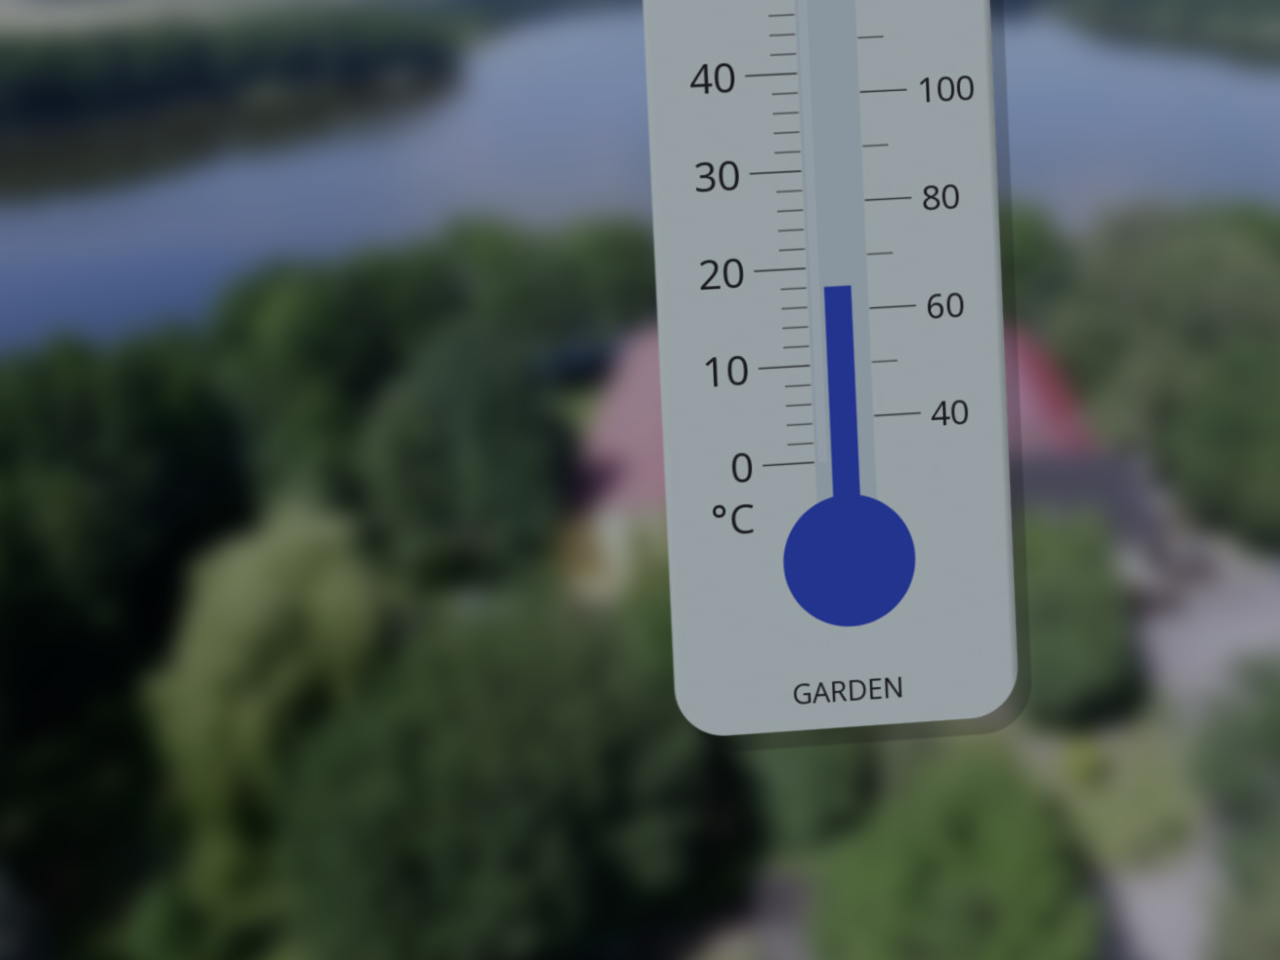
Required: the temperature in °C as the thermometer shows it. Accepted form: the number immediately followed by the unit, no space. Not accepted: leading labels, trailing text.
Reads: 18°C
